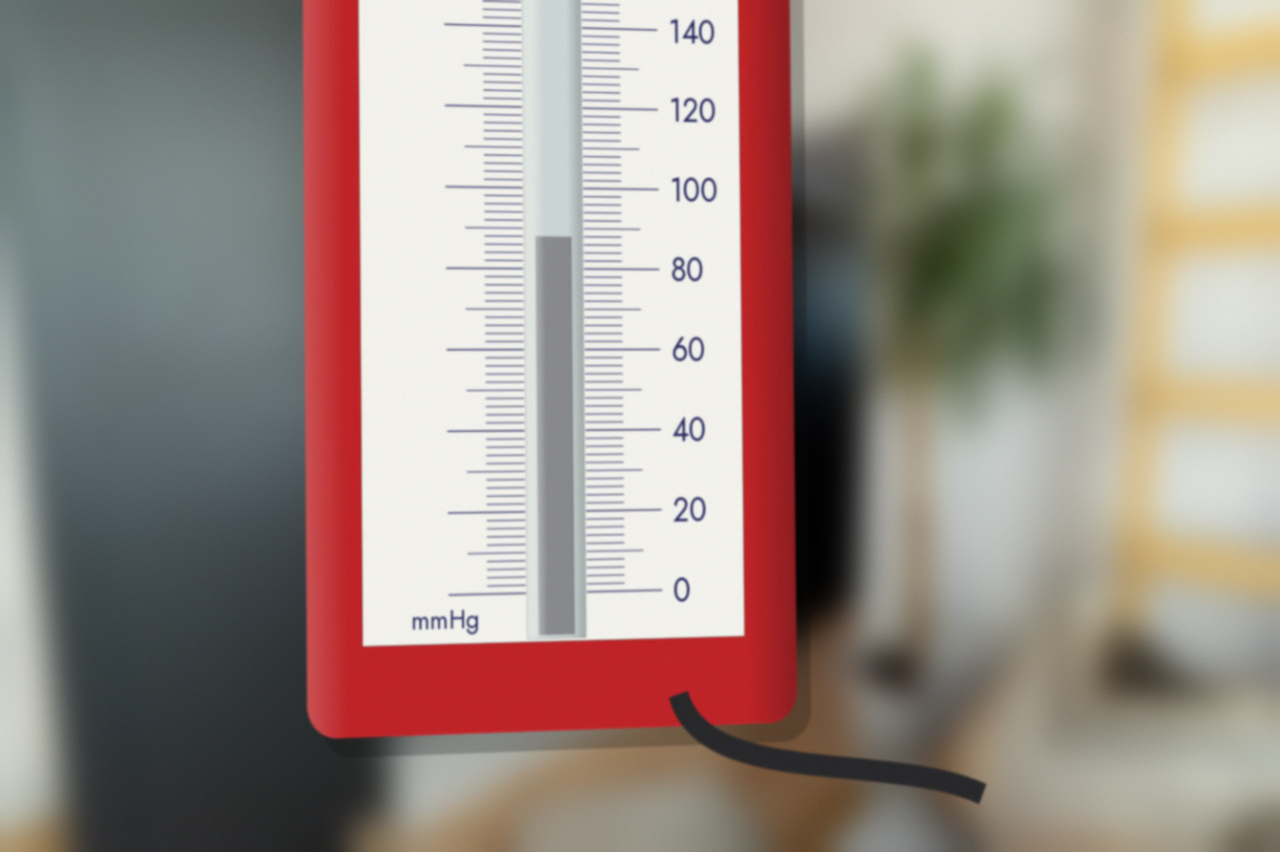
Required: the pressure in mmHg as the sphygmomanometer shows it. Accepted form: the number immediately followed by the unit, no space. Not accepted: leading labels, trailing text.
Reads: 88mmHg
